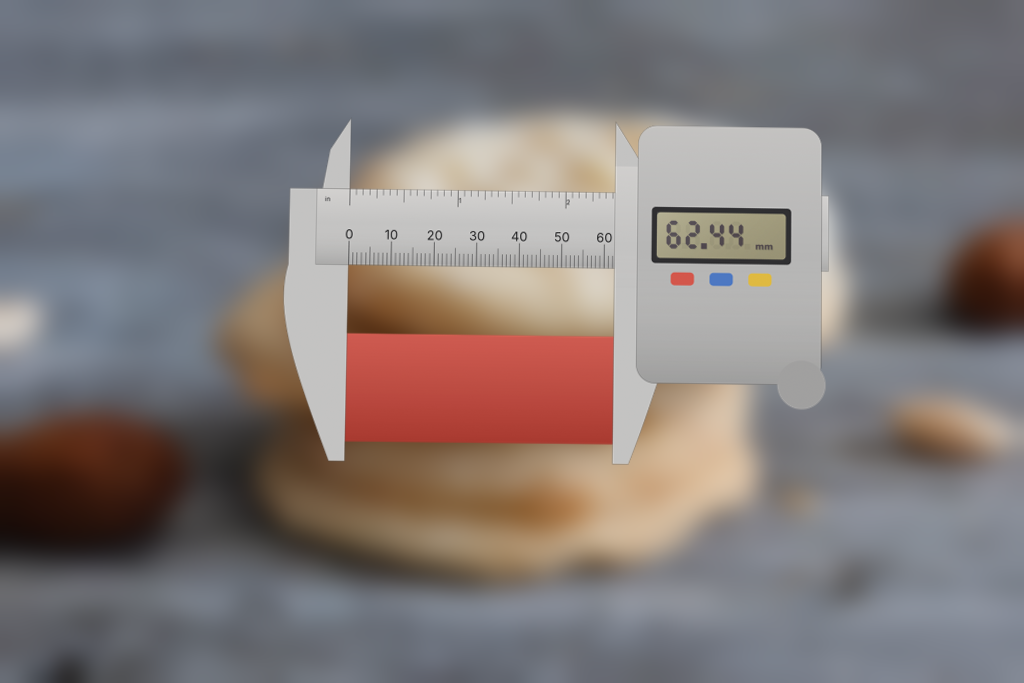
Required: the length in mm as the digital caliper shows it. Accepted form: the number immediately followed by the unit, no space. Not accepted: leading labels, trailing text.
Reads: 62.44mm
